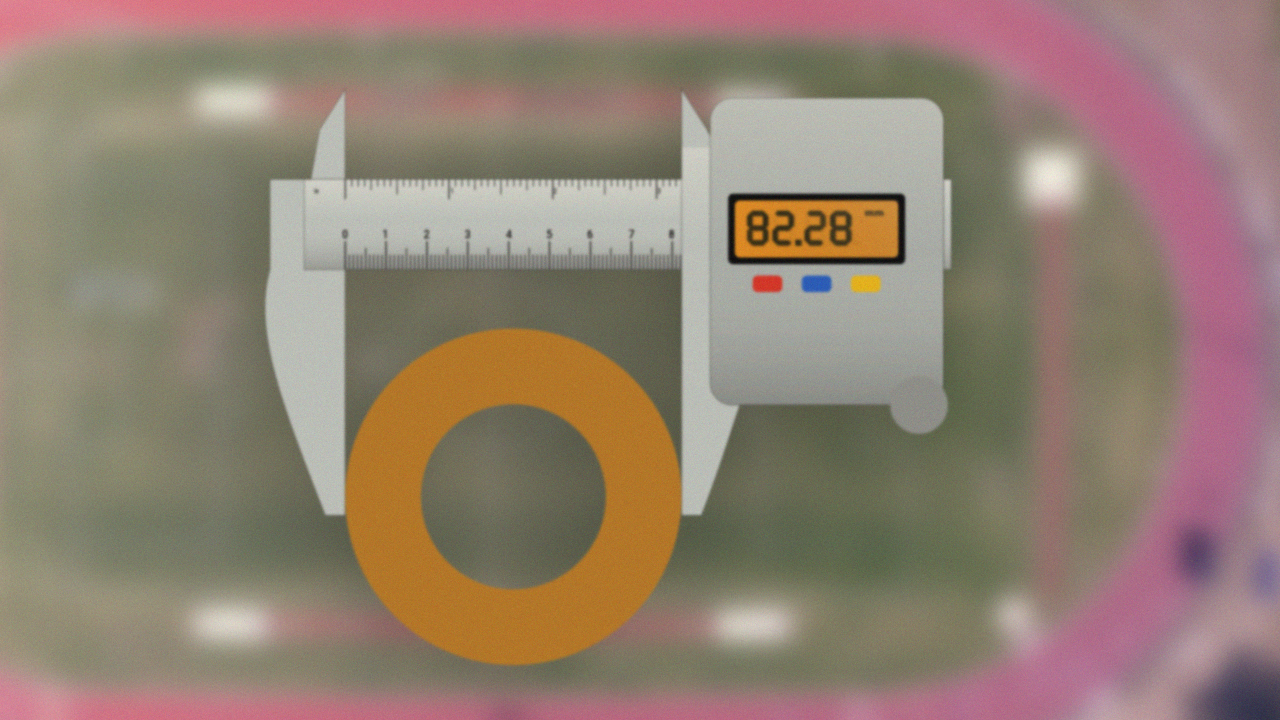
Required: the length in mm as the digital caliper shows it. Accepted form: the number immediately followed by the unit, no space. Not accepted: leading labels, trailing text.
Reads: 82.28mm
